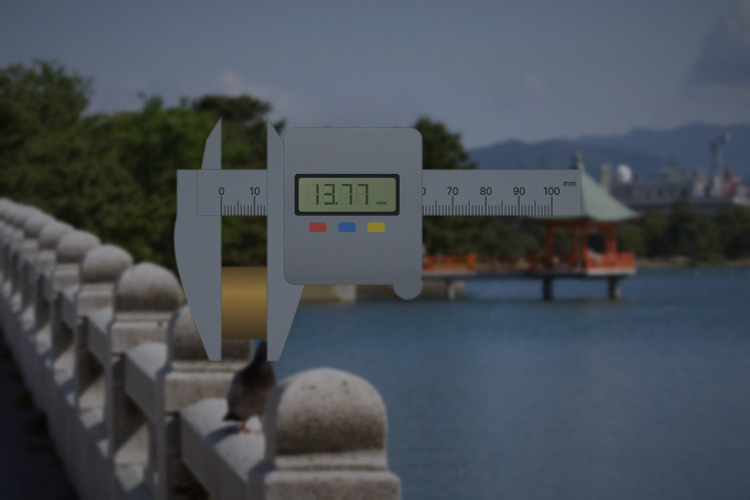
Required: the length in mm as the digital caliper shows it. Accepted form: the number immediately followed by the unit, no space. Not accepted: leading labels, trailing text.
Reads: 13.77mm
